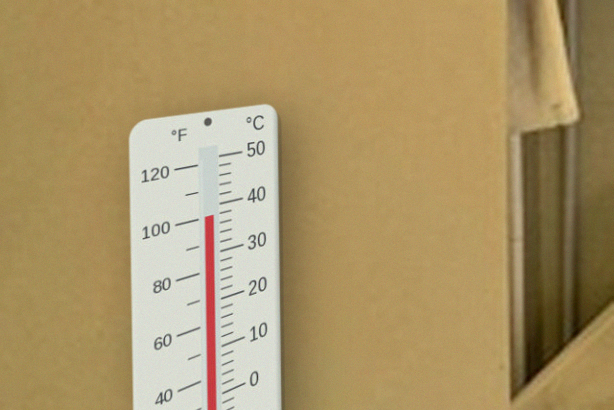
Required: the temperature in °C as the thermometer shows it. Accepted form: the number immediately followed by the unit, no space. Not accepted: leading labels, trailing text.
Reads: 38°C
